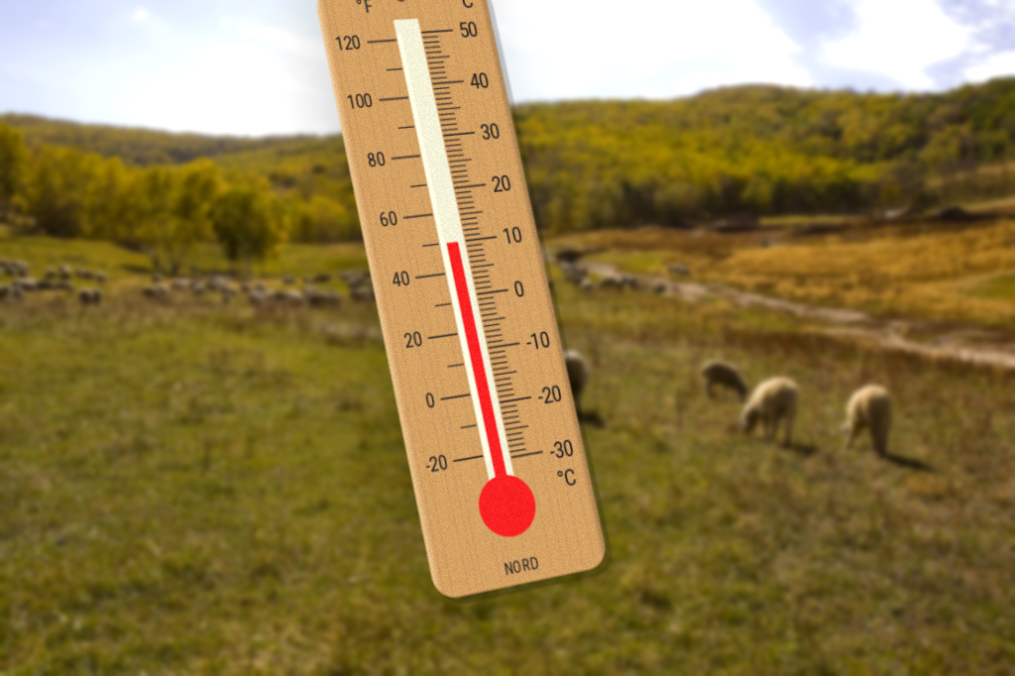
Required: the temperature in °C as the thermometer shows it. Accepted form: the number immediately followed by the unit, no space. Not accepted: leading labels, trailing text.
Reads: 10°C
